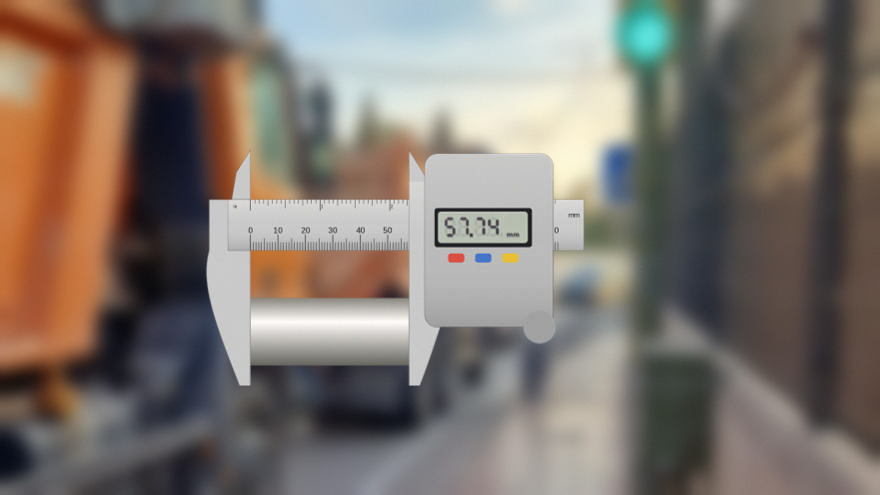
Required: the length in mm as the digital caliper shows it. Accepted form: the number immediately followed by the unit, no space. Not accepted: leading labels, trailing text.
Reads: 57.74mm
